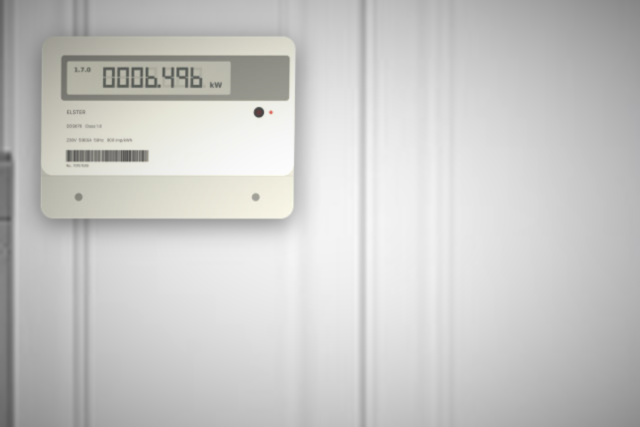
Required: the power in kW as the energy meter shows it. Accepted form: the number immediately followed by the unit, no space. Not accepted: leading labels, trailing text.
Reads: 6.496kW
